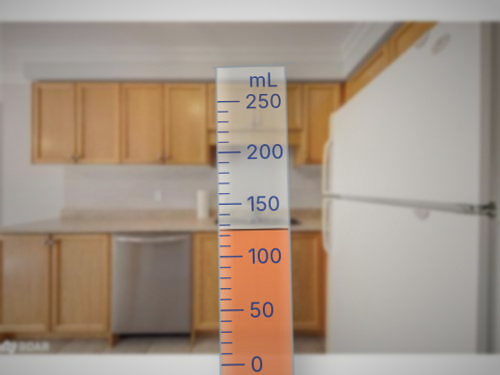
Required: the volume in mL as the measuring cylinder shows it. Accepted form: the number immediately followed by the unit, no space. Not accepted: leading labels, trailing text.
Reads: 125mL
